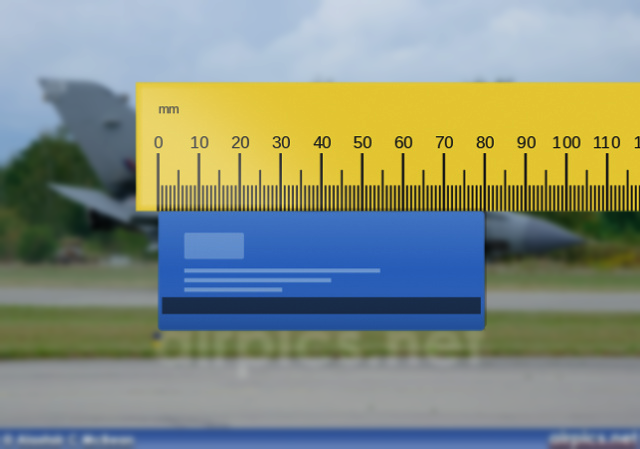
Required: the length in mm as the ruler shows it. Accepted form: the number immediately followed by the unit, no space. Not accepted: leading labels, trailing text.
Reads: 80mm
